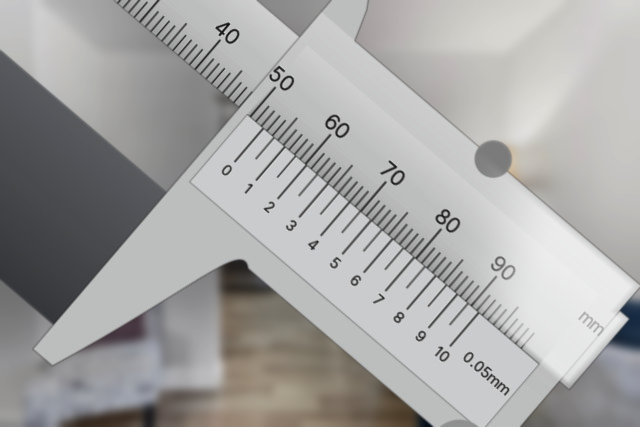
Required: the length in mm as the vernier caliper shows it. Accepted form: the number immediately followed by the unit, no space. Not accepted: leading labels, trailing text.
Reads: 52.4mm
